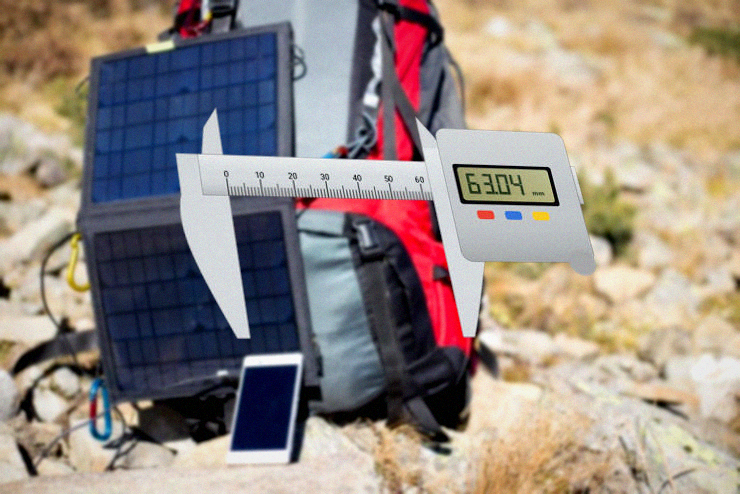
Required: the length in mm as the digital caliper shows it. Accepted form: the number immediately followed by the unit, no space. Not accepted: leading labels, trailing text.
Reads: 63.04mm
